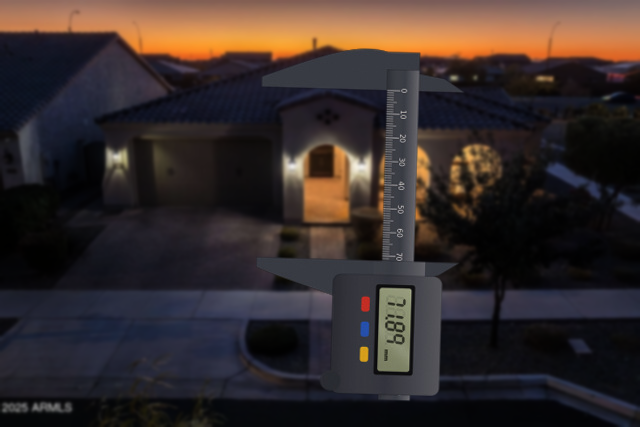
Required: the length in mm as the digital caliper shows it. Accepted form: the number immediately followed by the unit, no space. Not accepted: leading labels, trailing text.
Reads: 71.89mm
